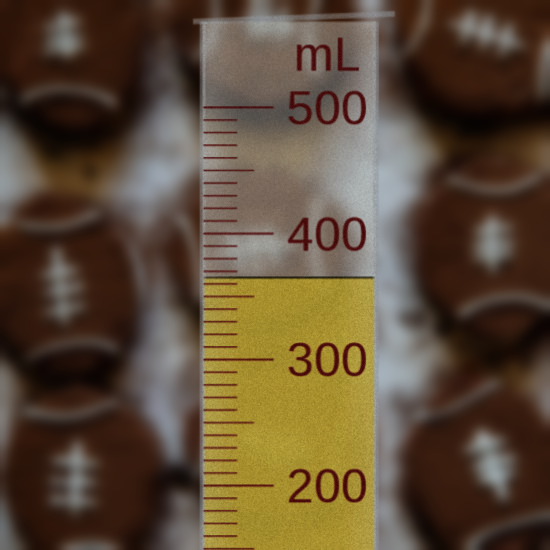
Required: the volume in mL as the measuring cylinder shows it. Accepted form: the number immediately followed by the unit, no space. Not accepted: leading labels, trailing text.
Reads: 365mL
